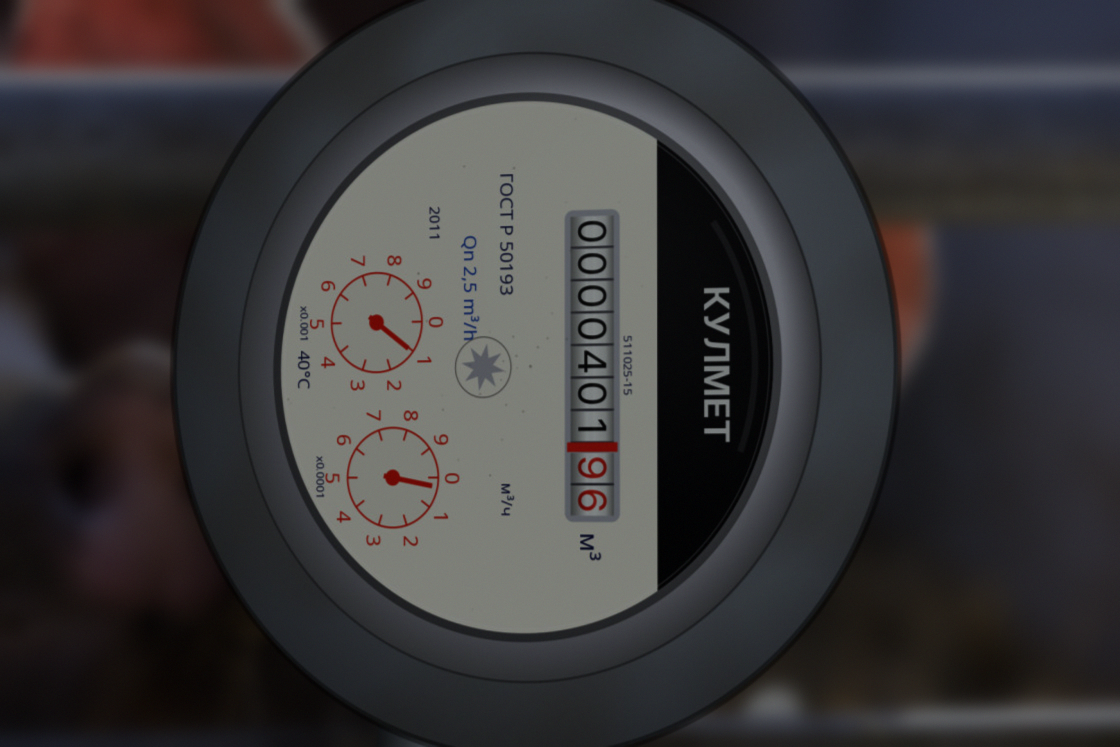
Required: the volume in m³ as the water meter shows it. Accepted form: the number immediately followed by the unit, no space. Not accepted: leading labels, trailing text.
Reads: 401.9610m³
